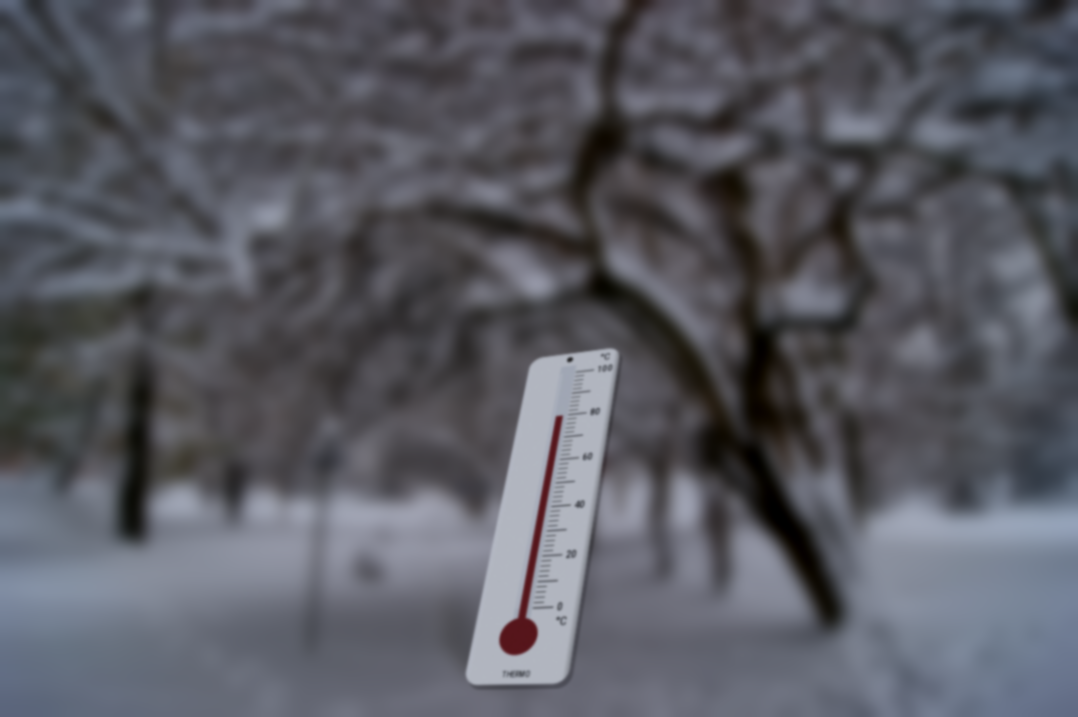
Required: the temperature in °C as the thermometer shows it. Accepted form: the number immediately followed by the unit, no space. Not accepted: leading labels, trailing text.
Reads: 80°C
